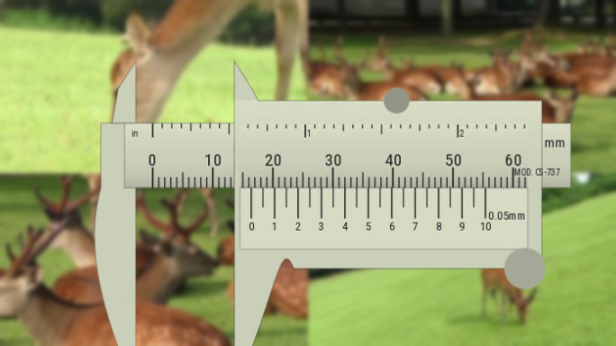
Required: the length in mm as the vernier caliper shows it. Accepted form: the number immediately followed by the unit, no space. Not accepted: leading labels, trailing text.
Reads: 16.4mm
